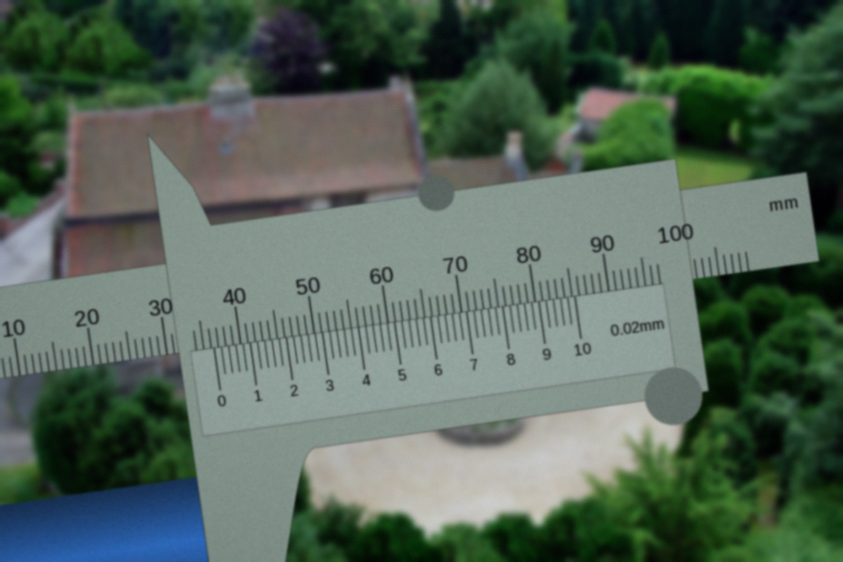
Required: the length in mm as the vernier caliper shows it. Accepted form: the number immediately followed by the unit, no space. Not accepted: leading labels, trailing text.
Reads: 36.4mm
